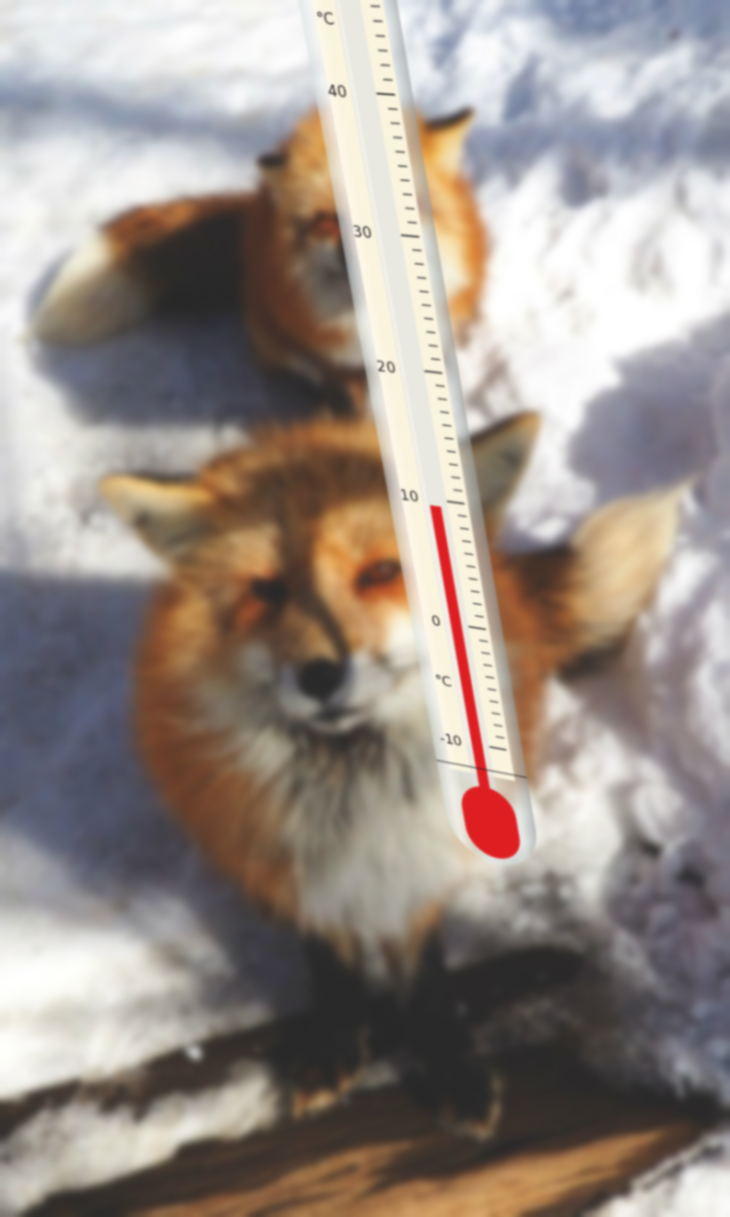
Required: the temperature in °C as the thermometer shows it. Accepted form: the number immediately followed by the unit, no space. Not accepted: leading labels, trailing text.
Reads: 9.5°C
